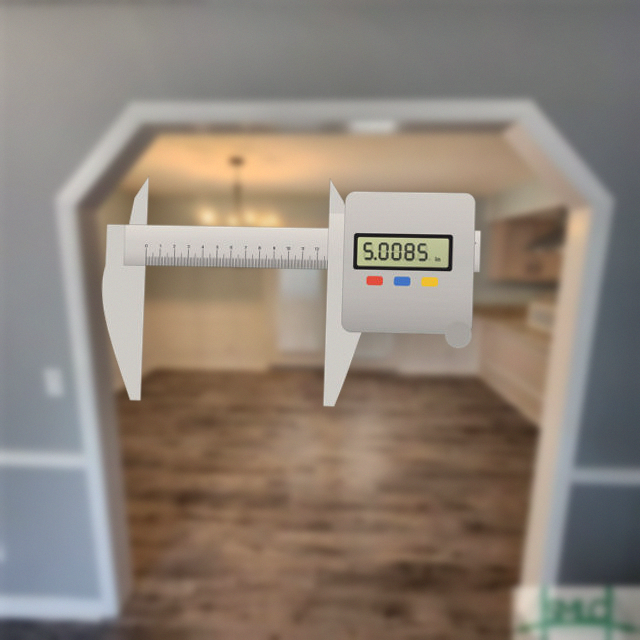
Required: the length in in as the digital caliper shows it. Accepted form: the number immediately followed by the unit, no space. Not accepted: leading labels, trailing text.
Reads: 5.0085in
